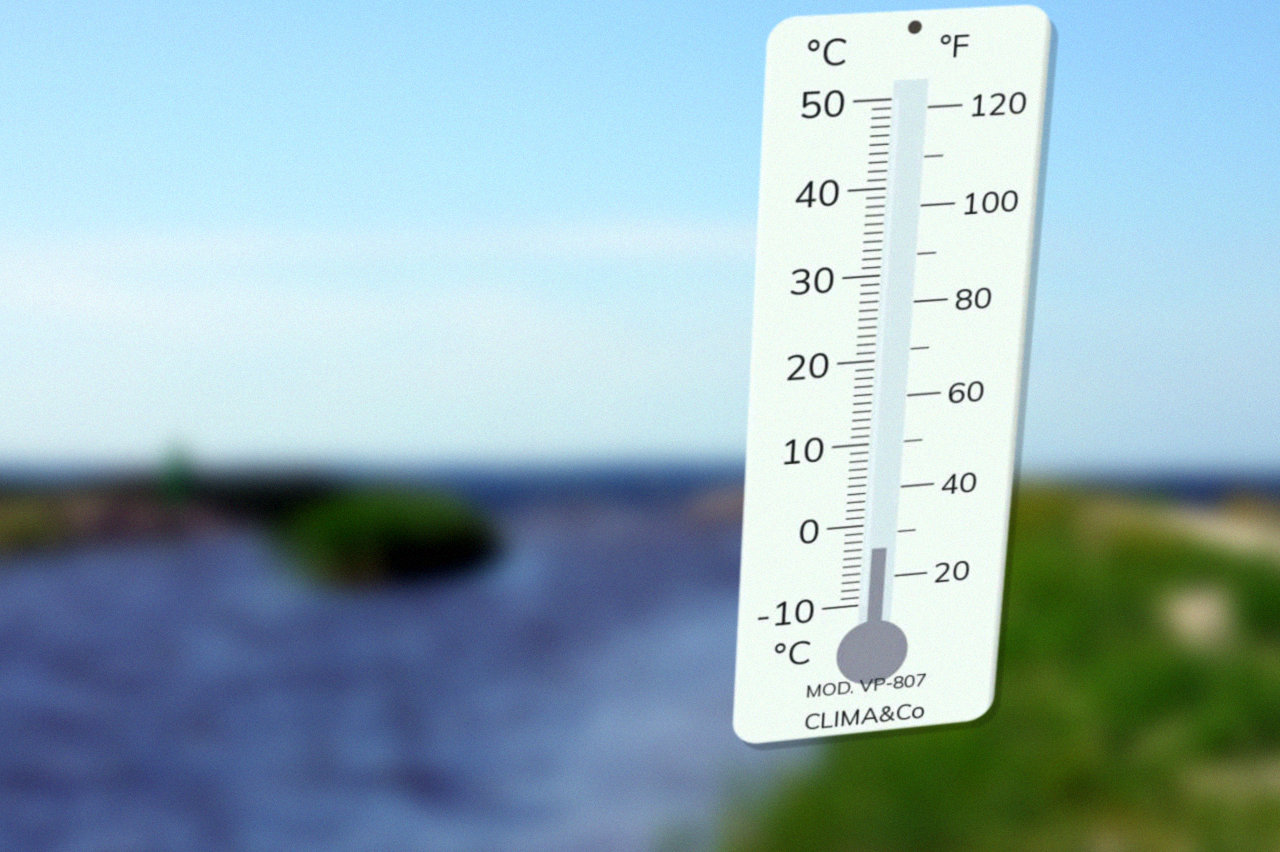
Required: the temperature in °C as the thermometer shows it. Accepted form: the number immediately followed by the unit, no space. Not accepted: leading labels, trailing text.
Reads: -3°C
